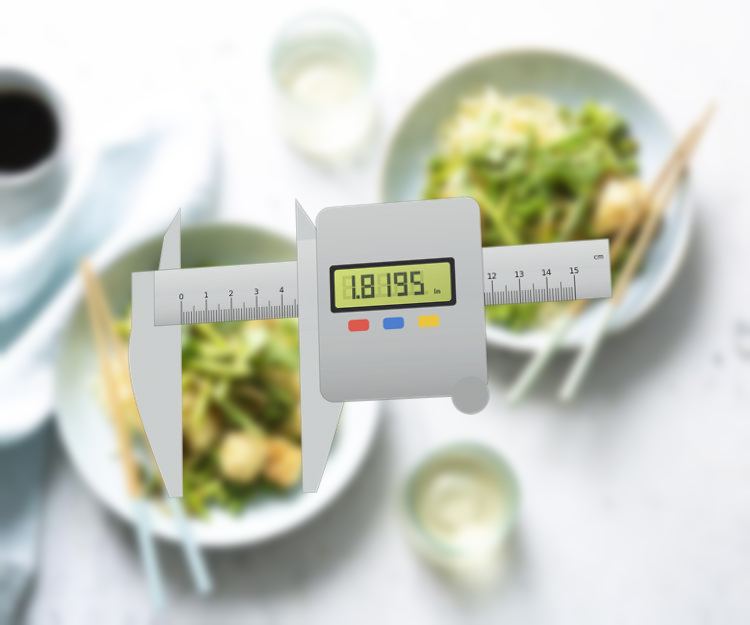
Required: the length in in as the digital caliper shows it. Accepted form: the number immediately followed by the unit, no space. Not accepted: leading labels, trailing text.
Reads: 1.8195in
